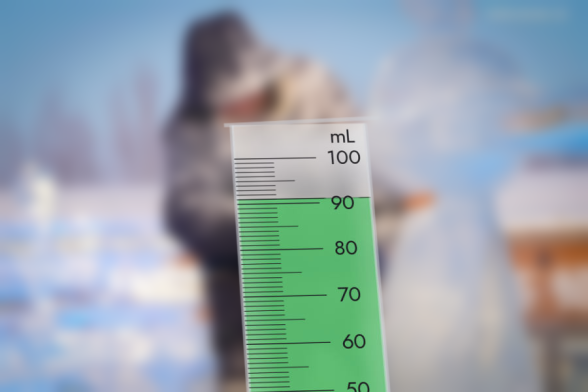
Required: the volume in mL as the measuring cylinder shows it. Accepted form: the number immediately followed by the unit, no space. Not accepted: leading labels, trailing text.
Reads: 91mL
